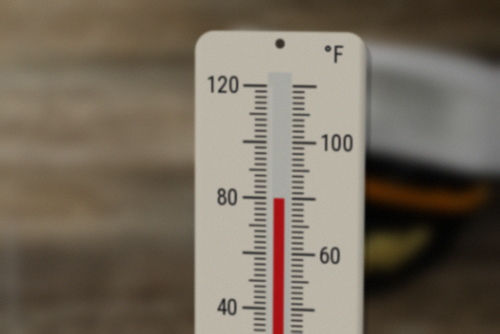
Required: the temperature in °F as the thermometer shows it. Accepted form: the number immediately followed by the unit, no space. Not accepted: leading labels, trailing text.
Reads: 80°F
